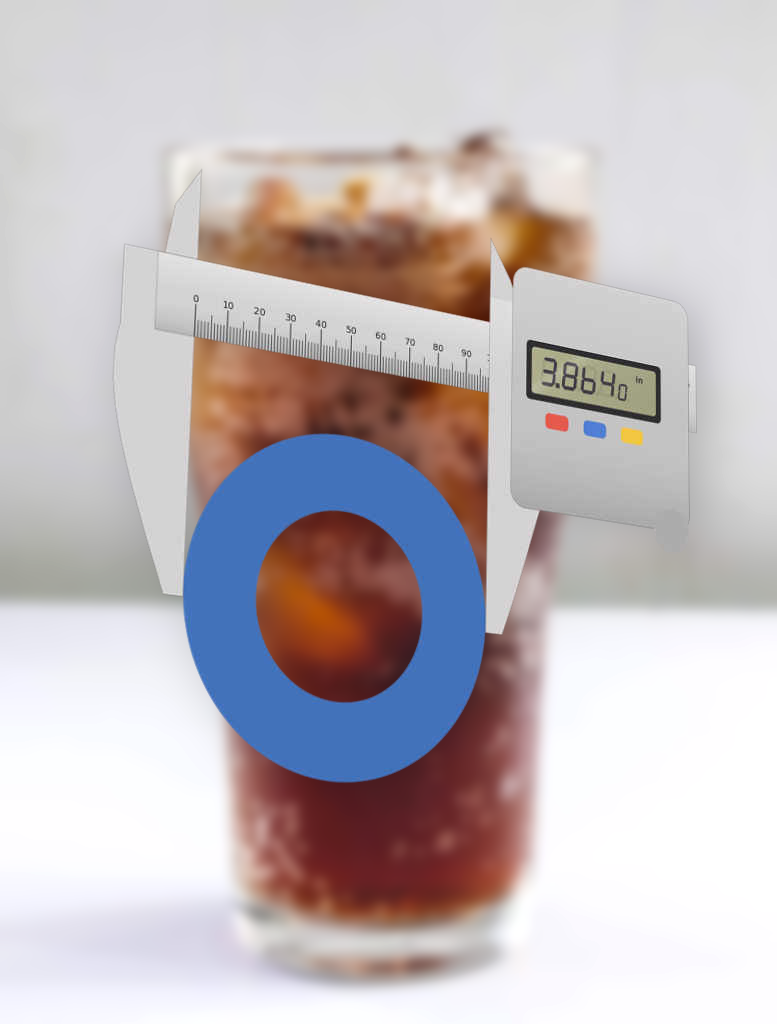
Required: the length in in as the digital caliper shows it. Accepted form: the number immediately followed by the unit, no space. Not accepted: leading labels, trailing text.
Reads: 3.8640in
